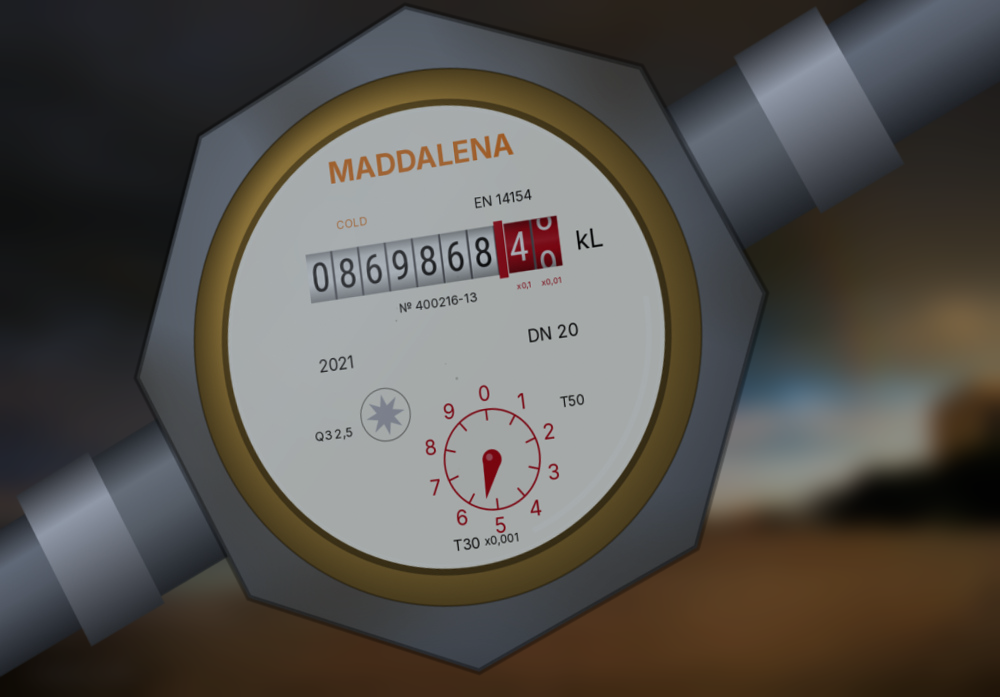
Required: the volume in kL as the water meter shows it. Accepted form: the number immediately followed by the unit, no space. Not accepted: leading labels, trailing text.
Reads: 869868.485kL
